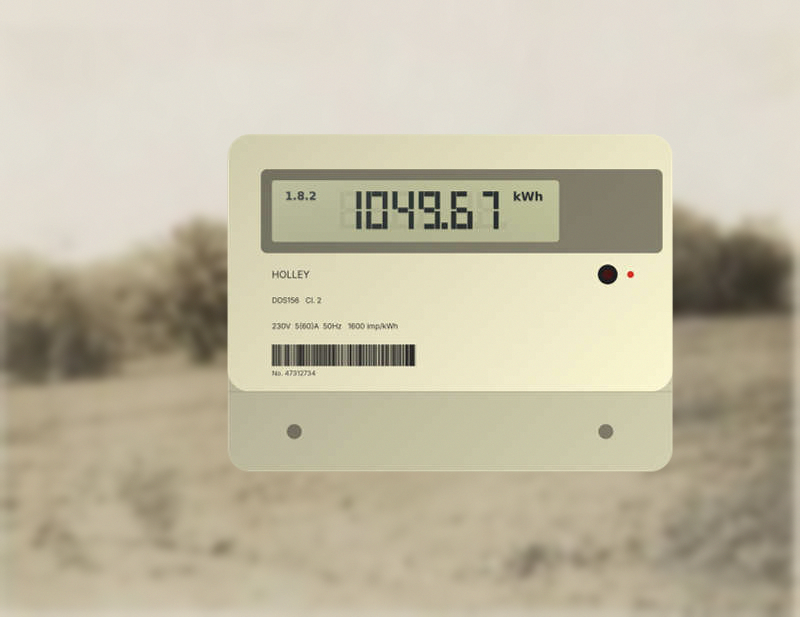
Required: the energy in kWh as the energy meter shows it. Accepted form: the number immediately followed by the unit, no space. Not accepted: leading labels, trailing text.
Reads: 1049.67kWh
